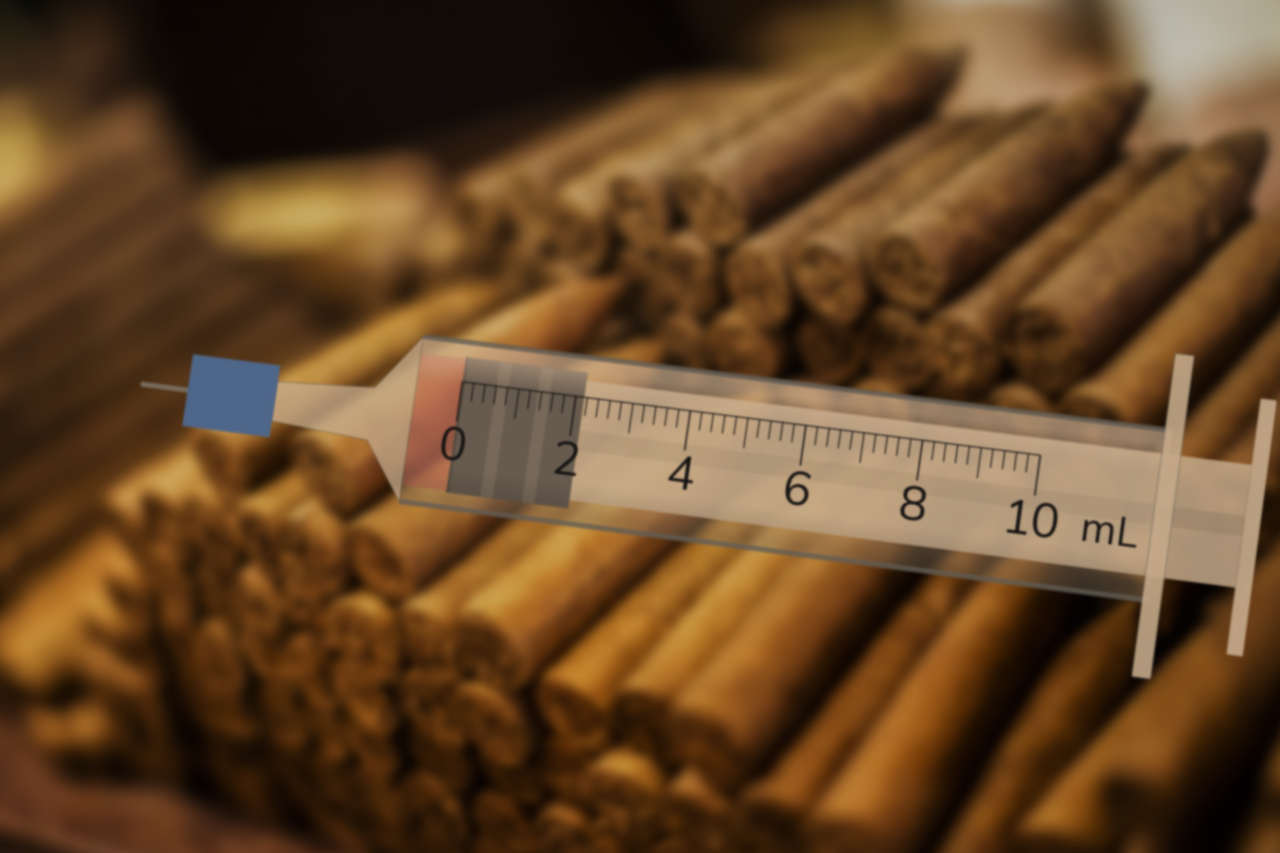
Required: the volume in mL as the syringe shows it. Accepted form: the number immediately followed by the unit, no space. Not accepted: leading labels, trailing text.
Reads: 0mL
